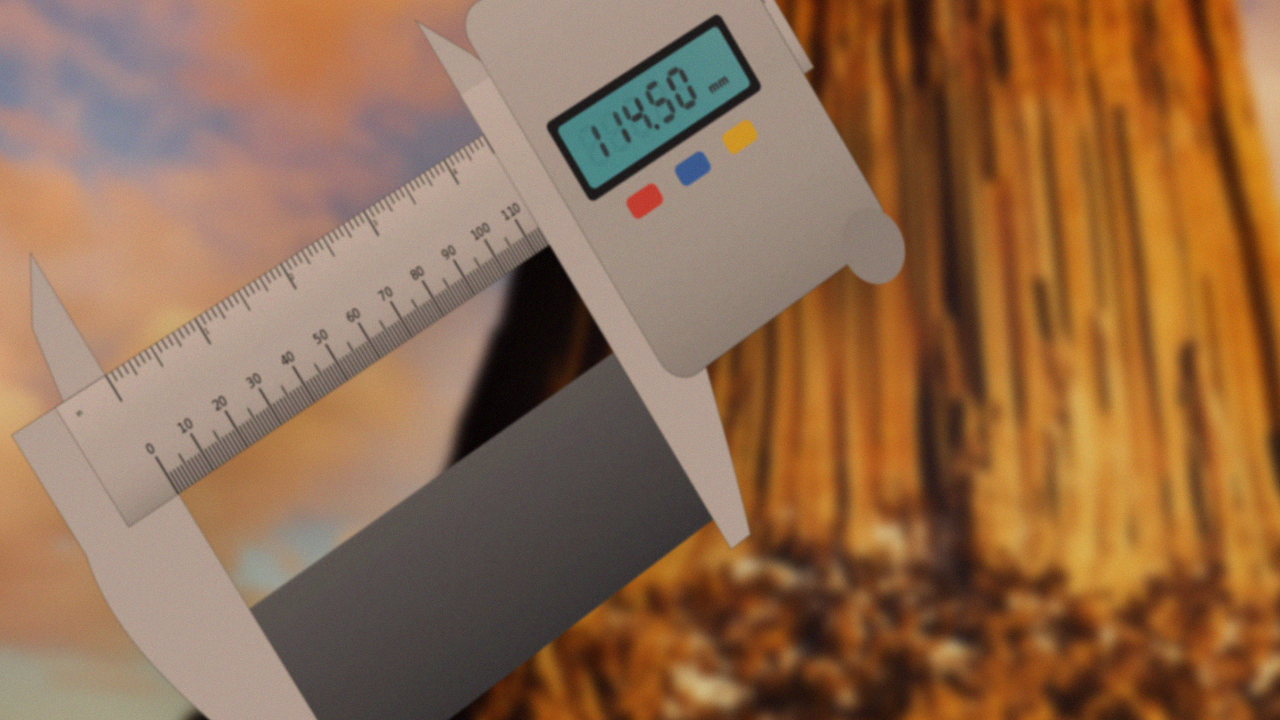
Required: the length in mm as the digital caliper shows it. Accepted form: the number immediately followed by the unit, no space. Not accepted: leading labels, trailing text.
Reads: 114.50mm
